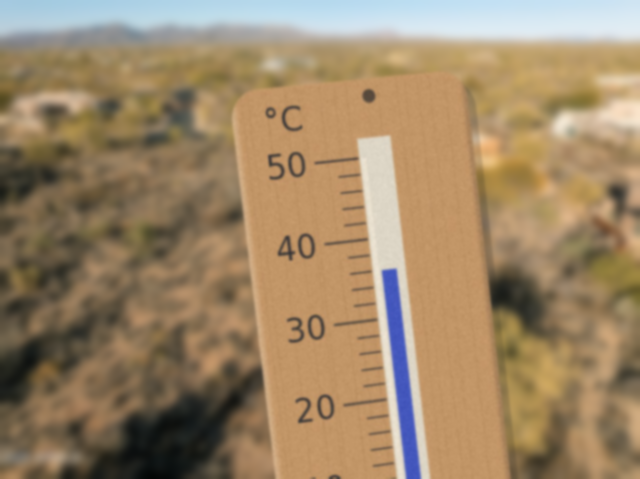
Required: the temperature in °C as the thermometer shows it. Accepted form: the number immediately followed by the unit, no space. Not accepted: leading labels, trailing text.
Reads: 36°C
